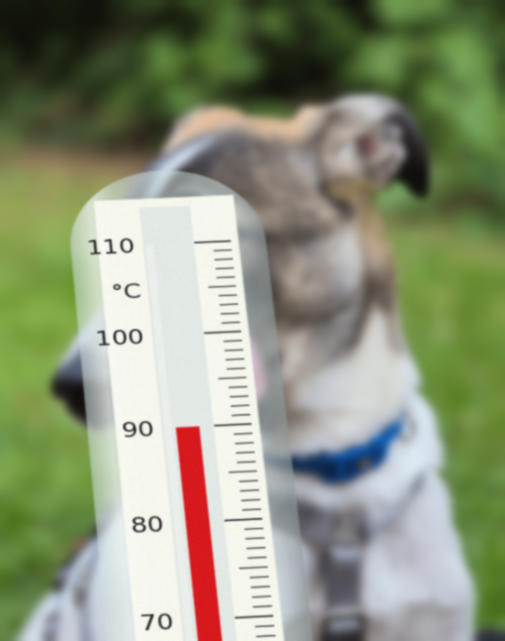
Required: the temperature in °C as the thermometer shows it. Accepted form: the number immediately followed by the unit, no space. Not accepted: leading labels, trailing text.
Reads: 90°C
